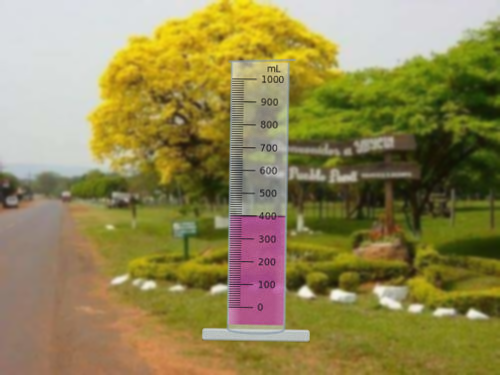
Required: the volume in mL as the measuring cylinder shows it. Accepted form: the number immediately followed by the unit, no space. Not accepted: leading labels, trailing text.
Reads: 400mL
